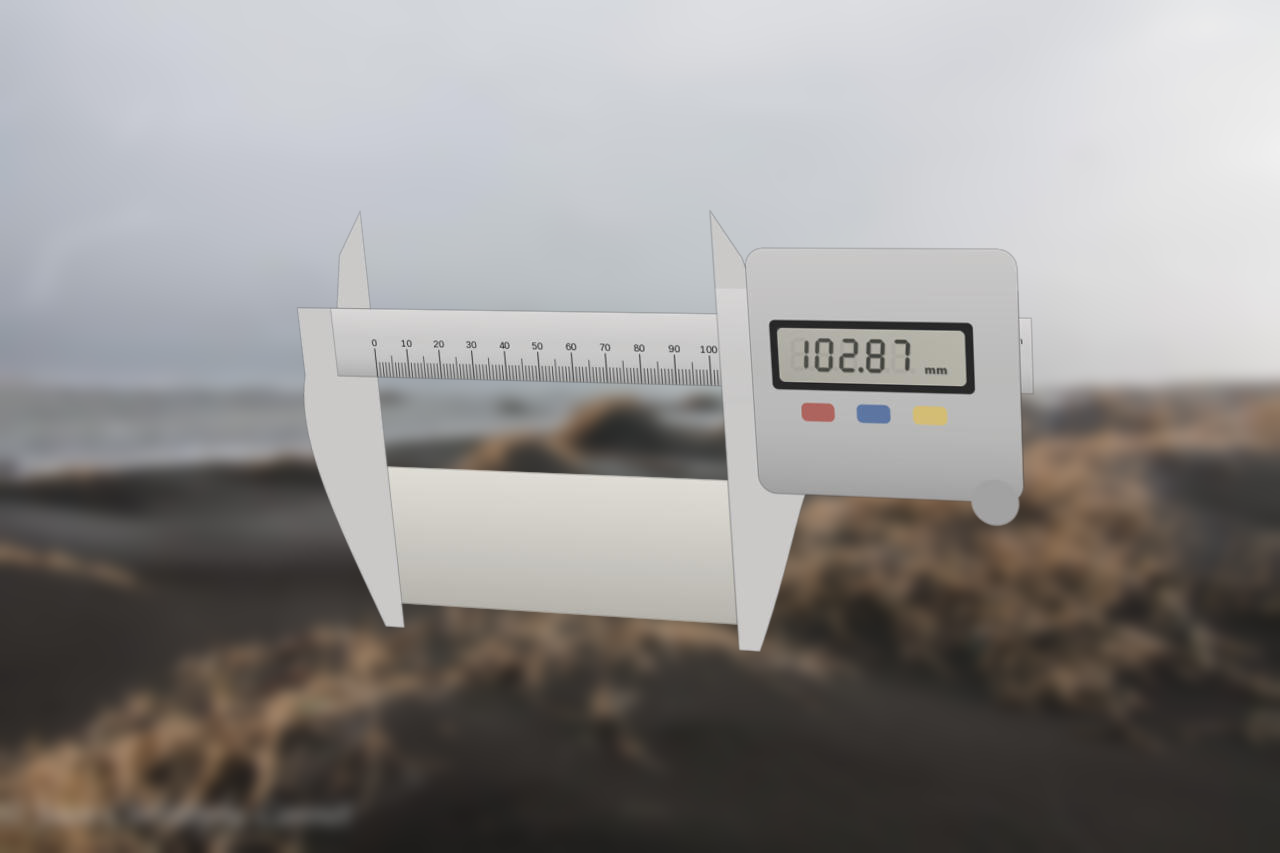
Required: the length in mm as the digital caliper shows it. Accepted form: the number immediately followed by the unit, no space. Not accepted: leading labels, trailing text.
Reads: 102.87mm
